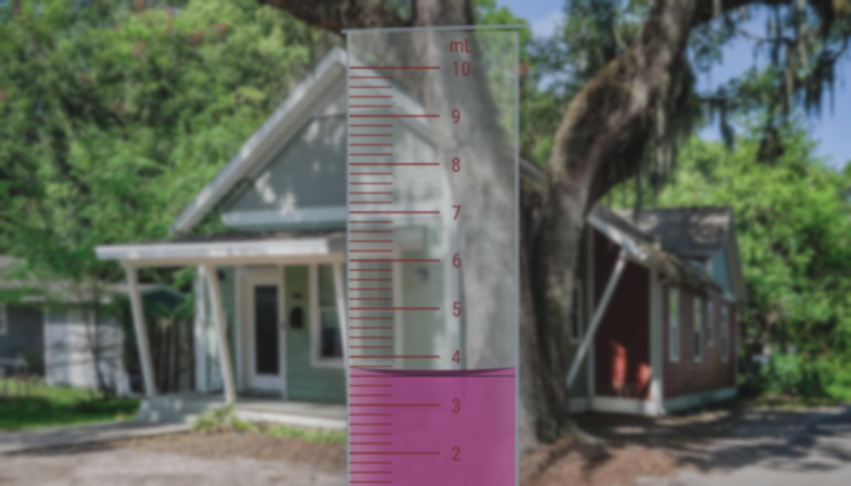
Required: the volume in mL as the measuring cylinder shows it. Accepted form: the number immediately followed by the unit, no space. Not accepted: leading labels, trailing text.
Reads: 3.6mL
